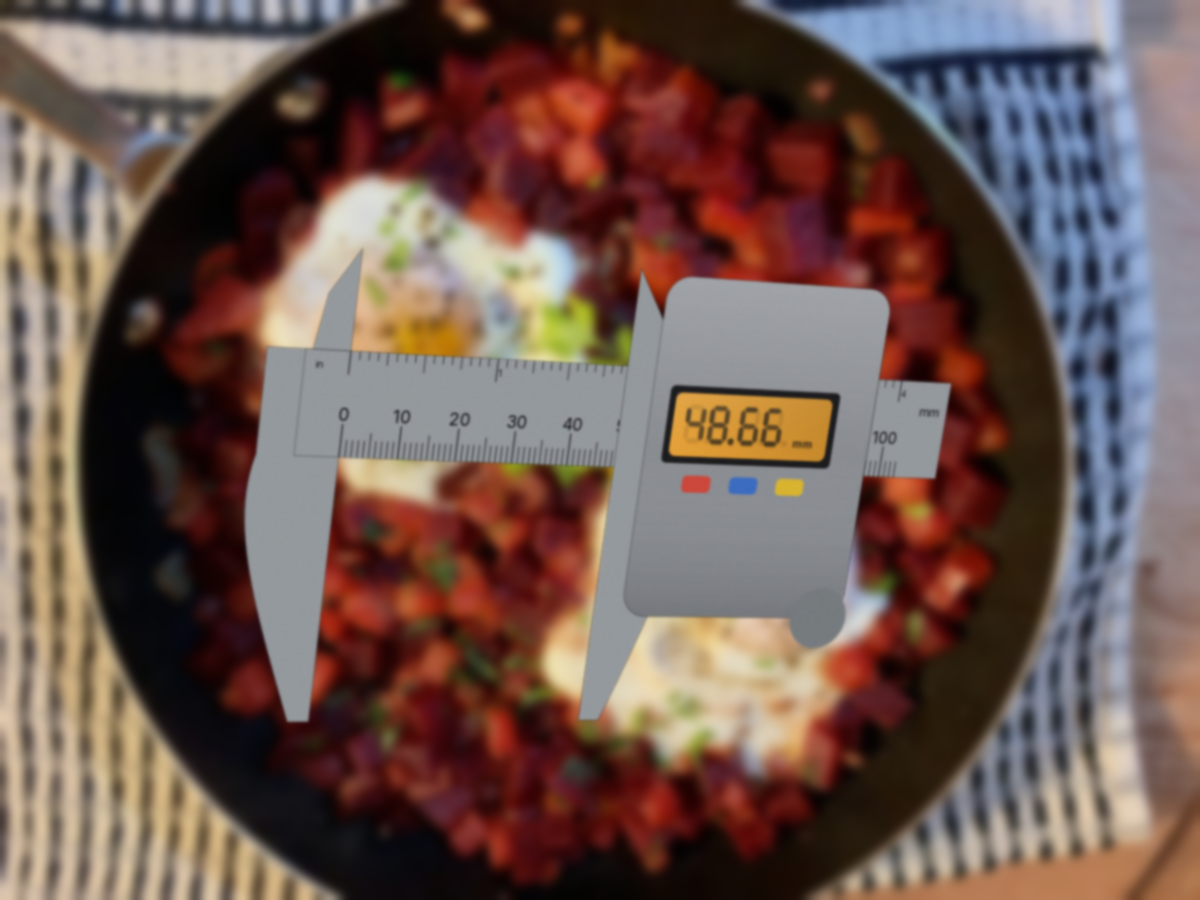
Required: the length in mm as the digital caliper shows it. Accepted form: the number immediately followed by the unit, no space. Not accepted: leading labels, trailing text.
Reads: 48.66mm
